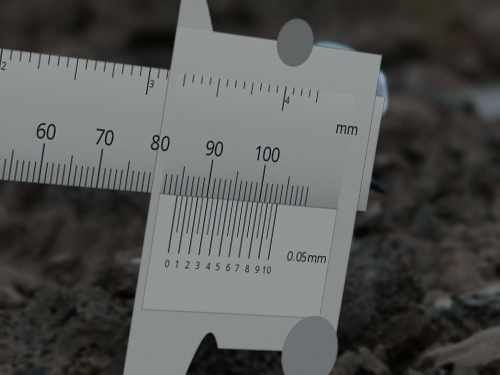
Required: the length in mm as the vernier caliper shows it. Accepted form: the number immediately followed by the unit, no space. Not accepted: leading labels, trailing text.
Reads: 84.5mm
